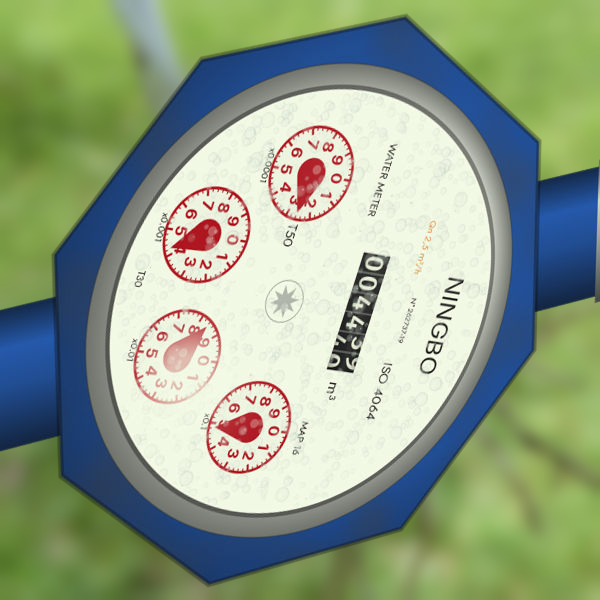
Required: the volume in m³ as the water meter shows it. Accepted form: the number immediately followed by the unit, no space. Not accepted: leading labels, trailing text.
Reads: 4439.4842m³
